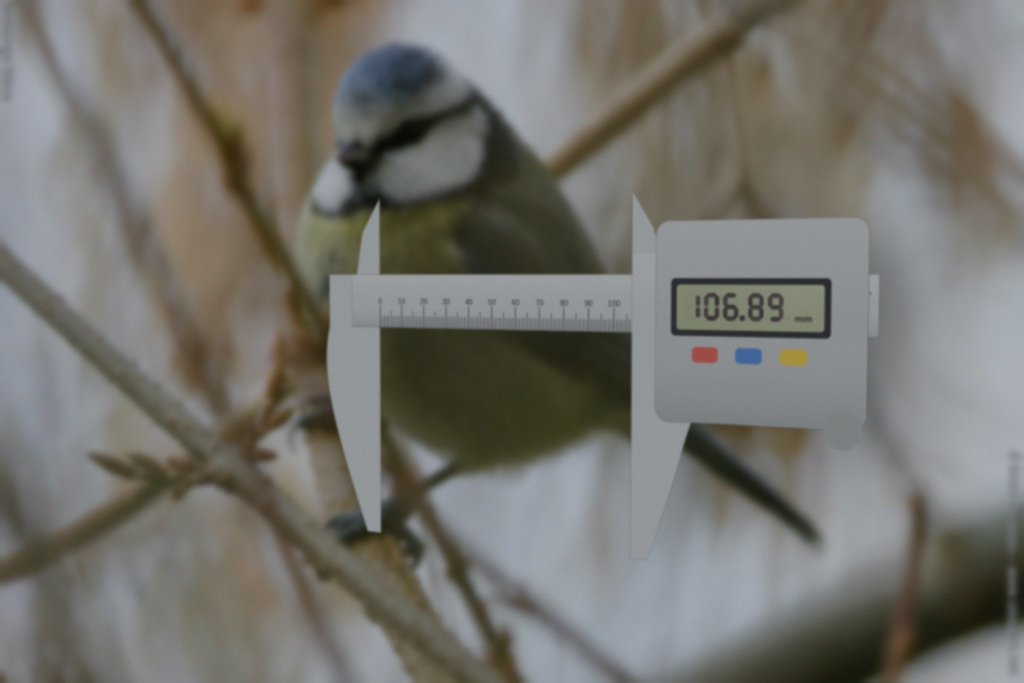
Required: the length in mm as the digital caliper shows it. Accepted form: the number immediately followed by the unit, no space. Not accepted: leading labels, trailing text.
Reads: 106.89mm
